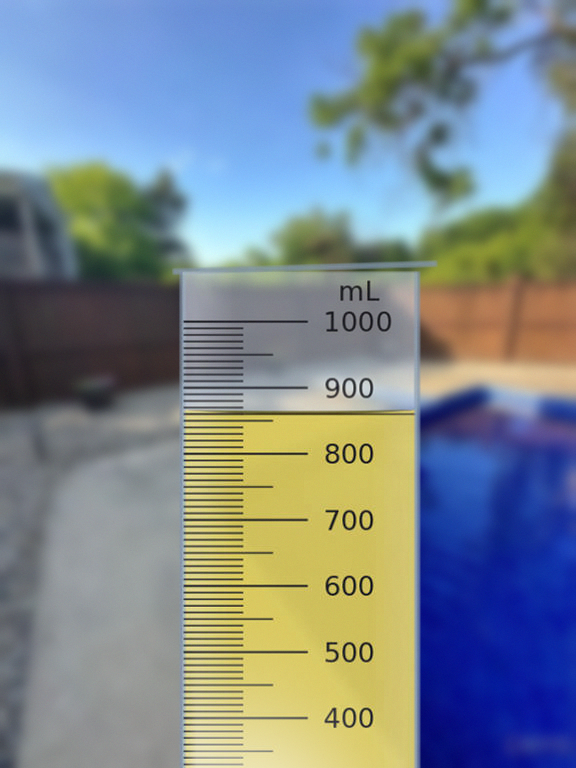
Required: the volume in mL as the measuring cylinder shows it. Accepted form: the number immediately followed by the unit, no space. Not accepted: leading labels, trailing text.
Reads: 860mL
